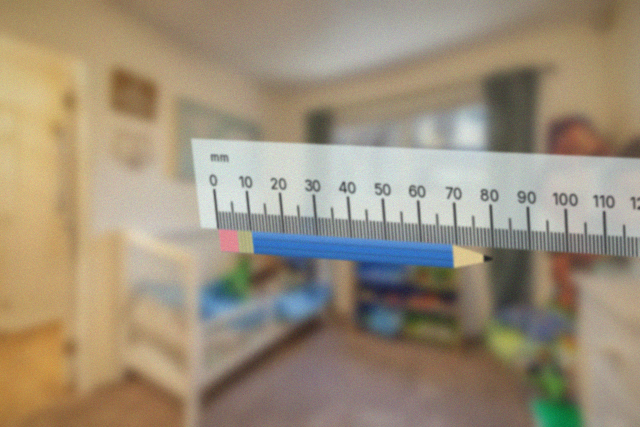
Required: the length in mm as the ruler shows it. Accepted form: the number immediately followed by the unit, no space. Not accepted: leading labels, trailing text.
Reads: 80mm
